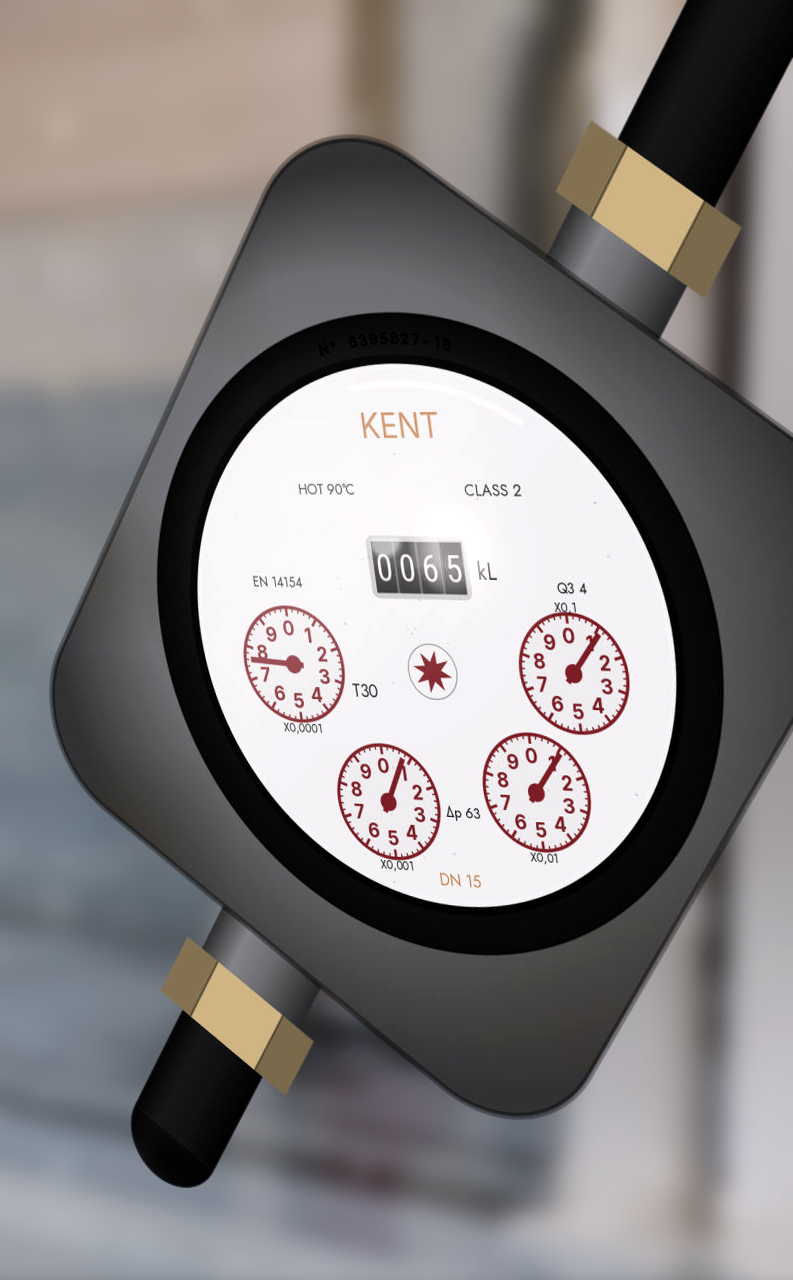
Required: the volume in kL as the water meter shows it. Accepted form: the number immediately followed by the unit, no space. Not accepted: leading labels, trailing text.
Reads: 65.1107kL
